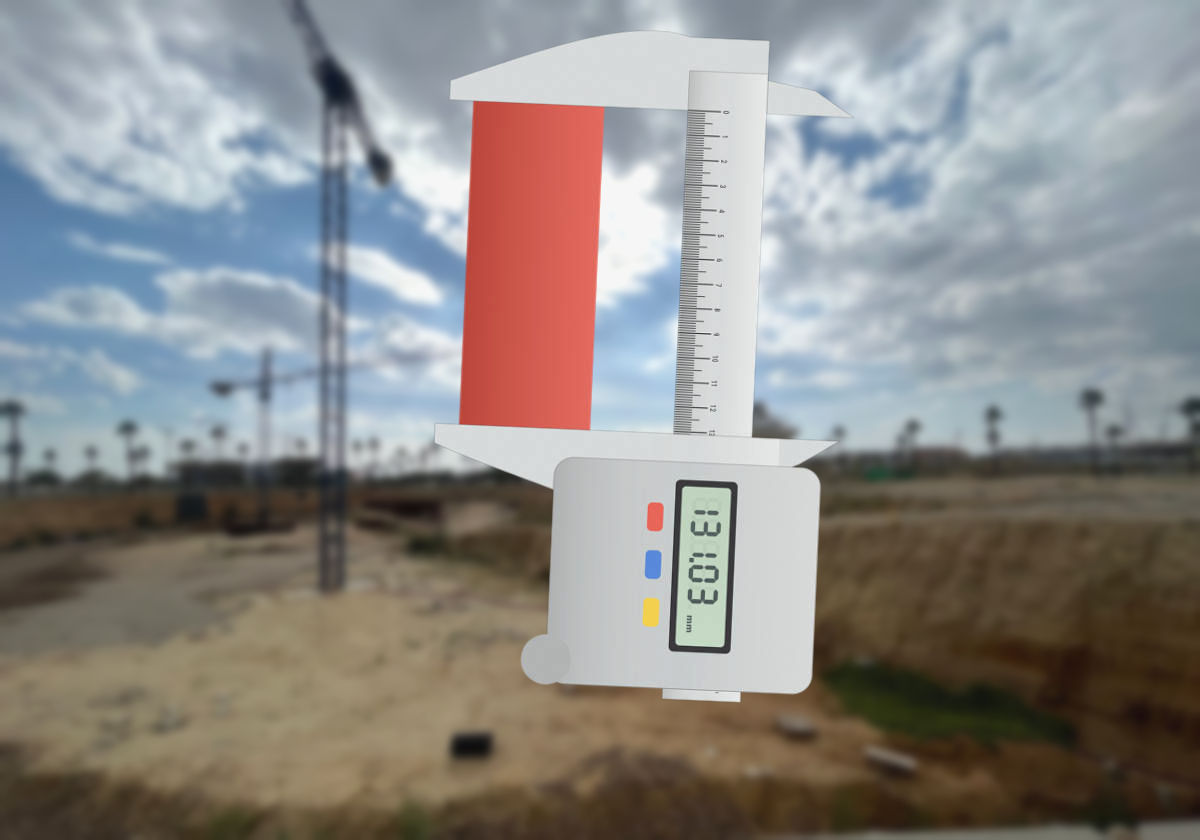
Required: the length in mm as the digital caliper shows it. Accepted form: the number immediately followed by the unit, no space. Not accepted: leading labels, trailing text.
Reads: 131.03mm
